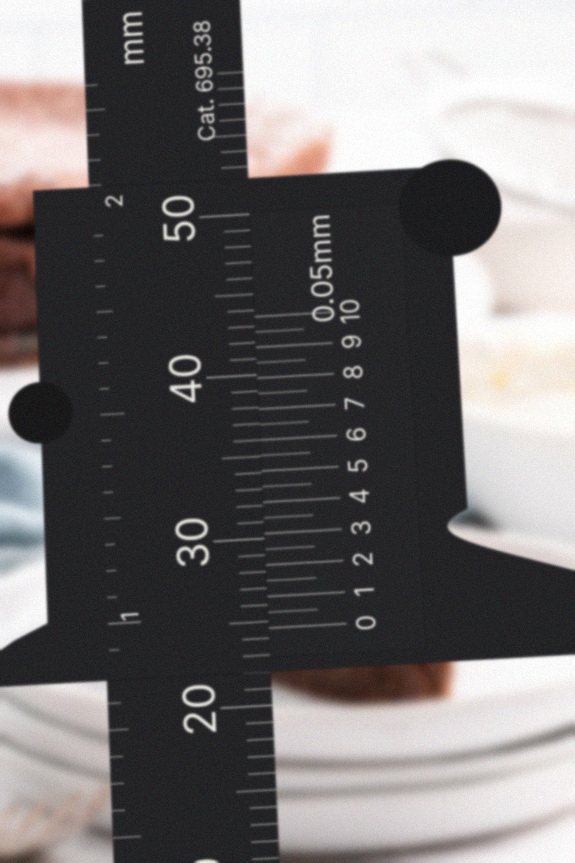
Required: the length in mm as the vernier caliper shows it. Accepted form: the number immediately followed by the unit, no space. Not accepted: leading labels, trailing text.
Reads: 24.6mm
